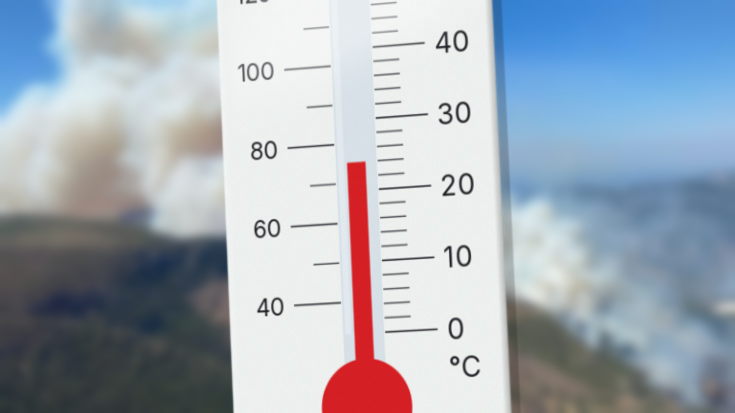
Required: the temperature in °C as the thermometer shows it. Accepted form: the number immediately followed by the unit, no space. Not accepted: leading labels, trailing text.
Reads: 24°C
